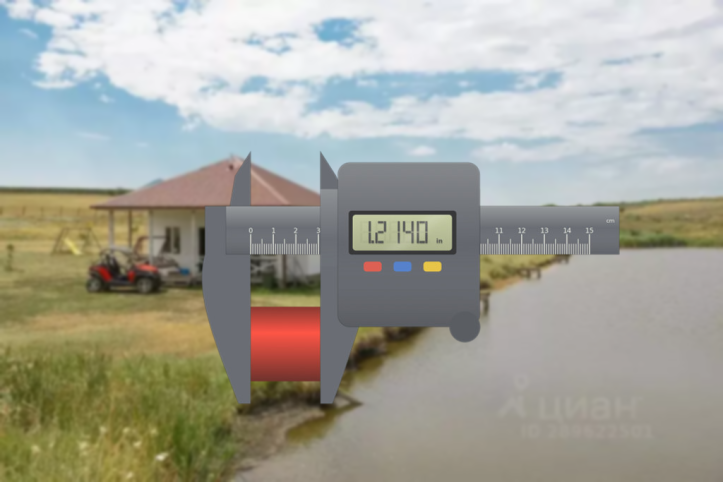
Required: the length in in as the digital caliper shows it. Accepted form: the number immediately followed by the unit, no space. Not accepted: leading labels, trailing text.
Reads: 1.2140in
